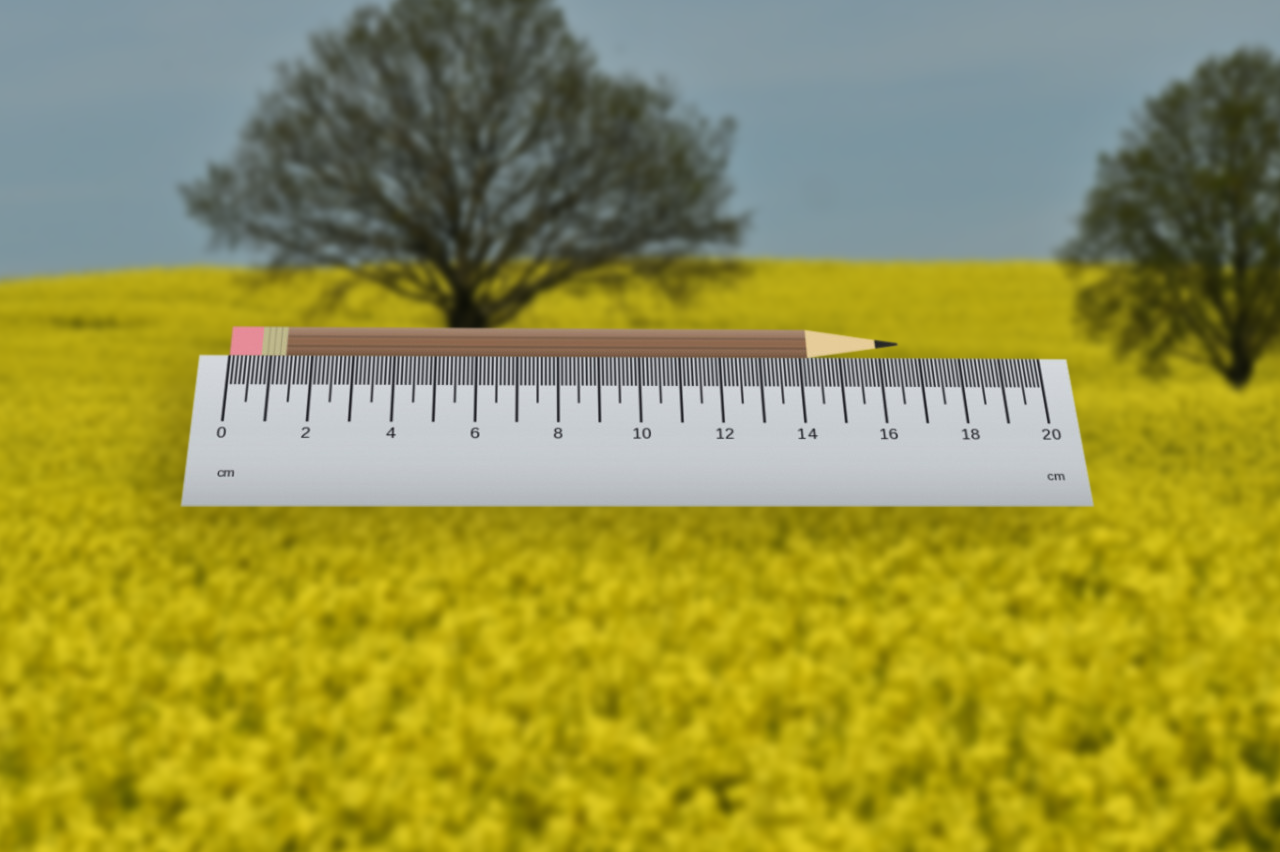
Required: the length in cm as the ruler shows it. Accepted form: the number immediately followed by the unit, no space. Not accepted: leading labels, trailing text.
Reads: 16.5cm
